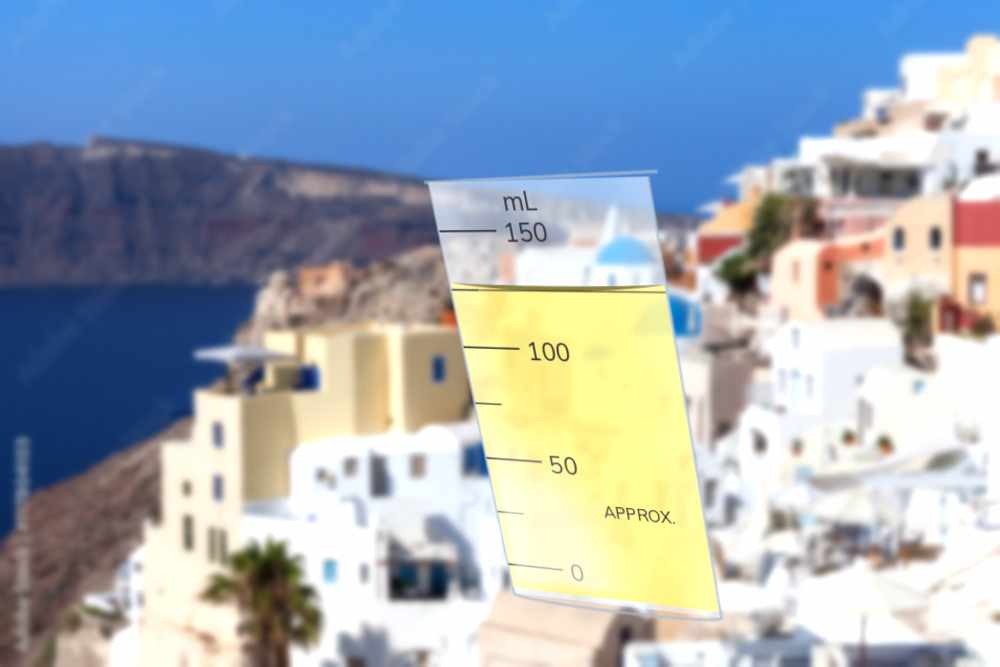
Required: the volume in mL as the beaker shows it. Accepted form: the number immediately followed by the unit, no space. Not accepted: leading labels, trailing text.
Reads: 125mL
